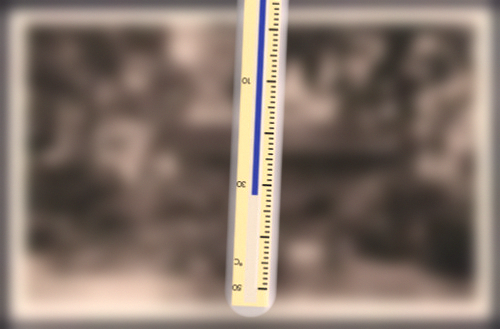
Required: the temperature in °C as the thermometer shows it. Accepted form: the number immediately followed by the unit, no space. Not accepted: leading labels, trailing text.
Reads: 32°C
